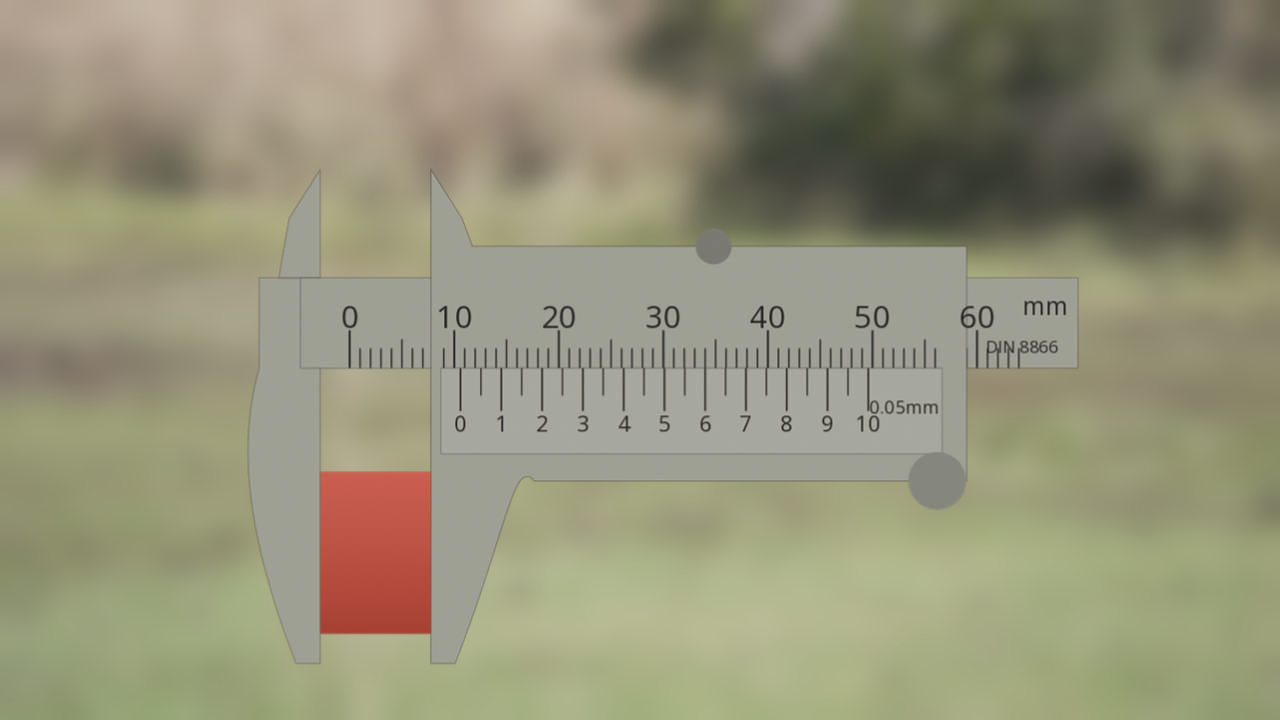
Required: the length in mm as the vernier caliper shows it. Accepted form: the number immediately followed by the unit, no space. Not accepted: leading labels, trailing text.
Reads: 10.6mm
